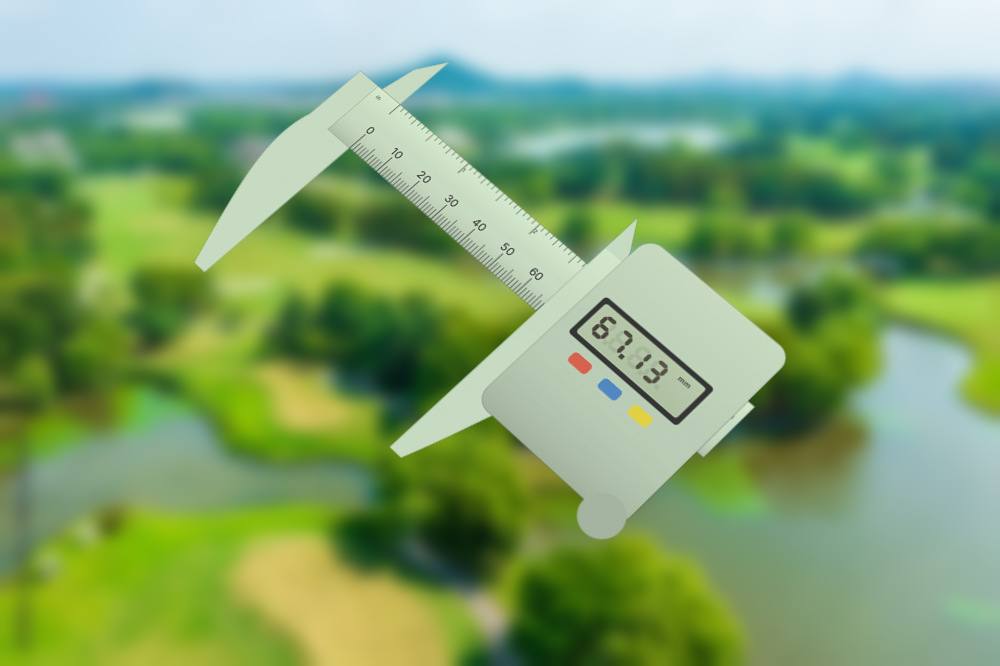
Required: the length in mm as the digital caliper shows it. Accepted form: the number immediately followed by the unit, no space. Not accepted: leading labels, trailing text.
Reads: 67.13mm
